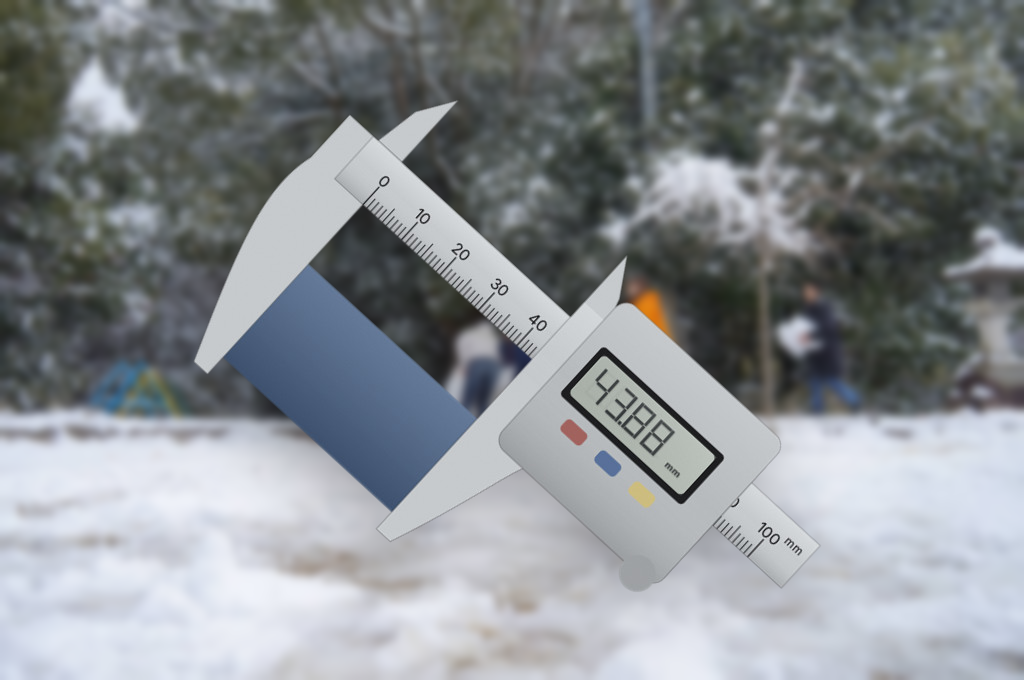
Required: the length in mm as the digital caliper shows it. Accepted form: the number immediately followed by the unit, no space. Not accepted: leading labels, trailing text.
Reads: 43.88mm
